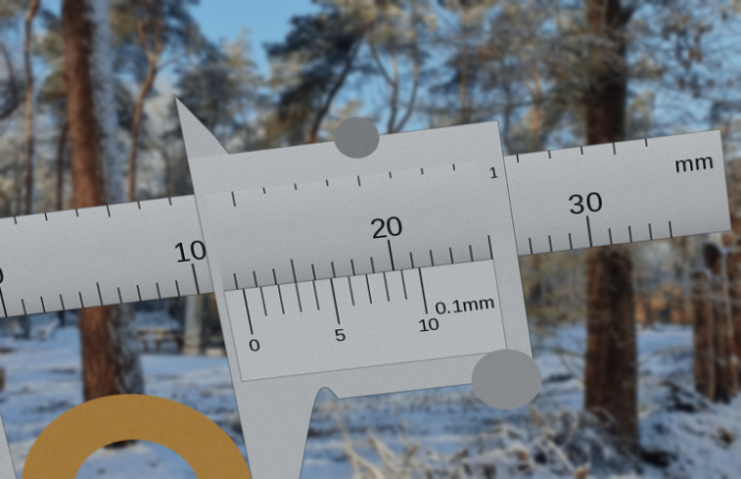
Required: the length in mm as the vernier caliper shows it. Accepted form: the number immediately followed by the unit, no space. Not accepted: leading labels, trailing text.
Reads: 12.3mm
